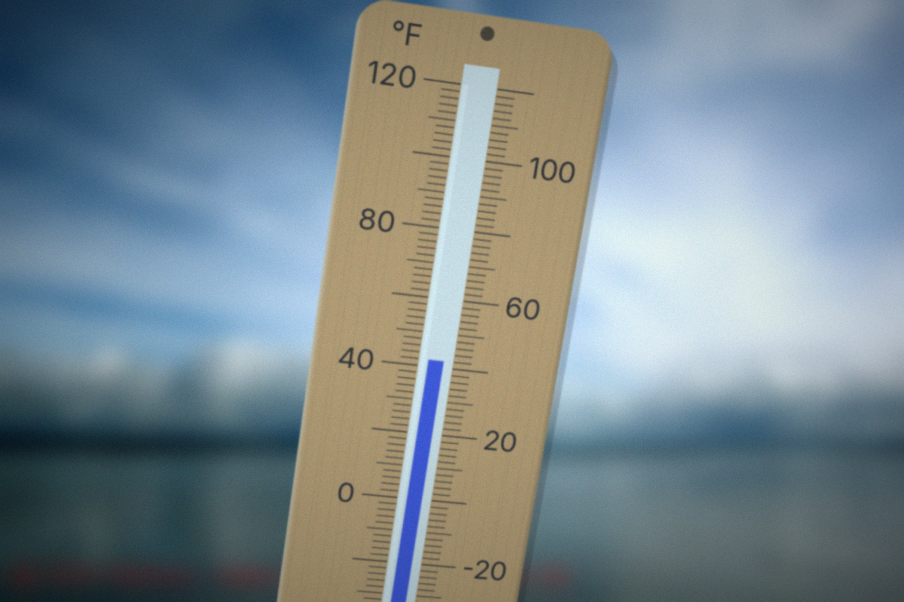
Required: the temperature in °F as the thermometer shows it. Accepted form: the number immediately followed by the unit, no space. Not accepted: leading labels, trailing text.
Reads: 42°F
